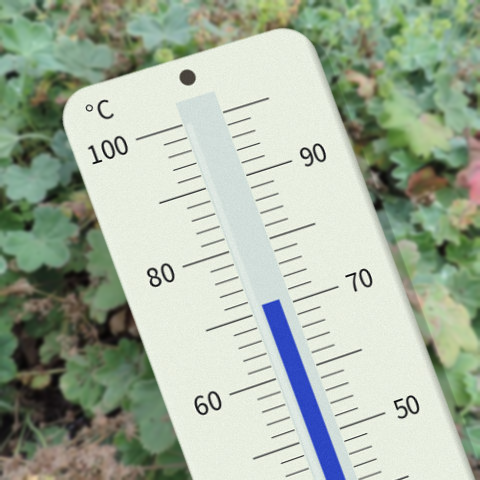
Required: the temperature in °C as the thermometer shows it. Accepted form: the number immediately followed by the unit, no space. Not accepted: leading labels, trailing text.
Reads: 71°C
